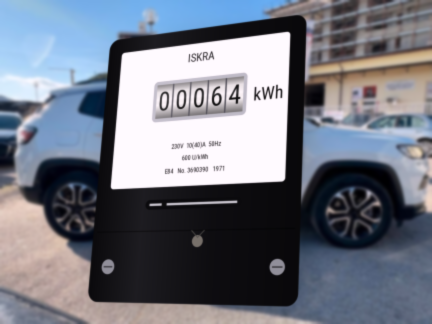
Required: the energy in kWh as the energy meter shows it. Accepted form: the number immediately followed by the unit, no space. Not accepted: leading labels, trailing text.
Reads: 64kWh
